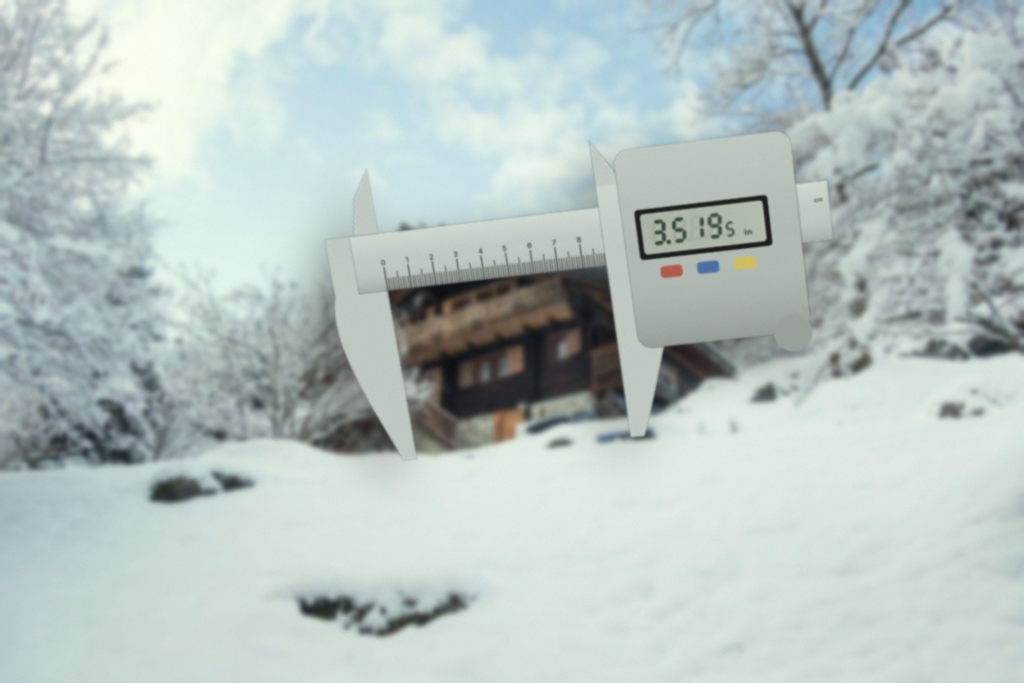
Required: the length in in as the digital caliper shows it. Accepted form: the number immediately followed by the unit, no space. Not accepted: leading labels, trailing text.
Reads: 3.5195in
